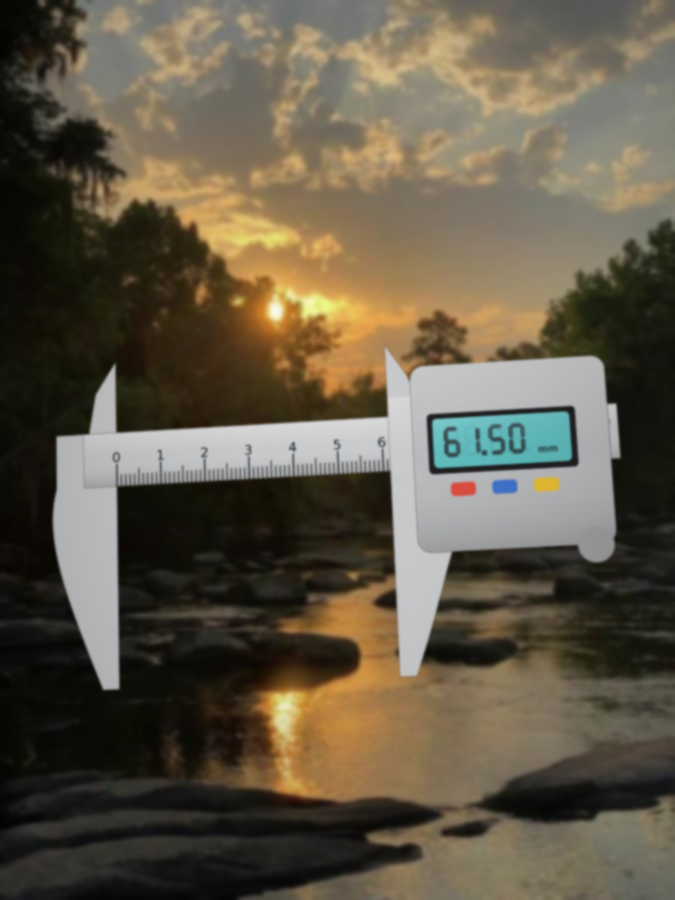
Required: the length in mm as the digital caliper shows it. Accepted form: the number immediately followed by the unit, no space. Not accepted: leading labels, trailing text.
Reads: 61.50mm
